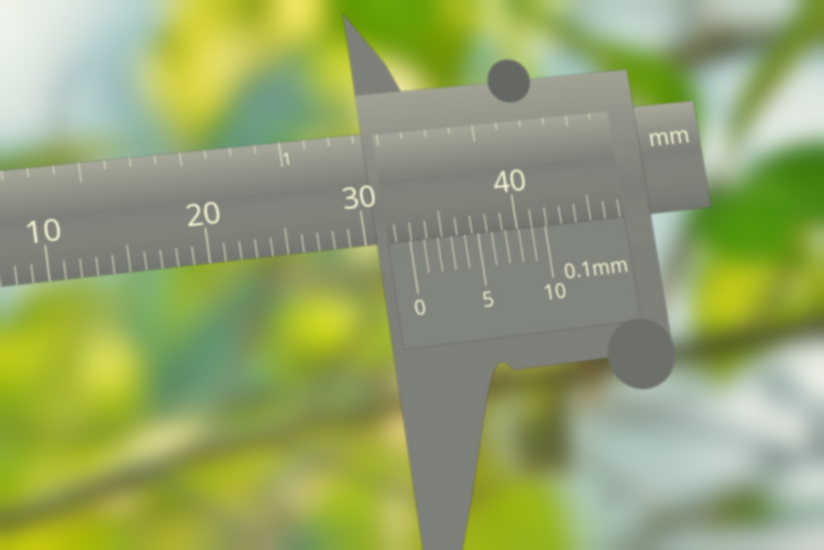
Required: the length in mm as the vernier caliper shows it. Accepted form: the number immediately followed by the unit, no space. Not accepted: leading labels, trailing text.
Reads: 32.9mm
